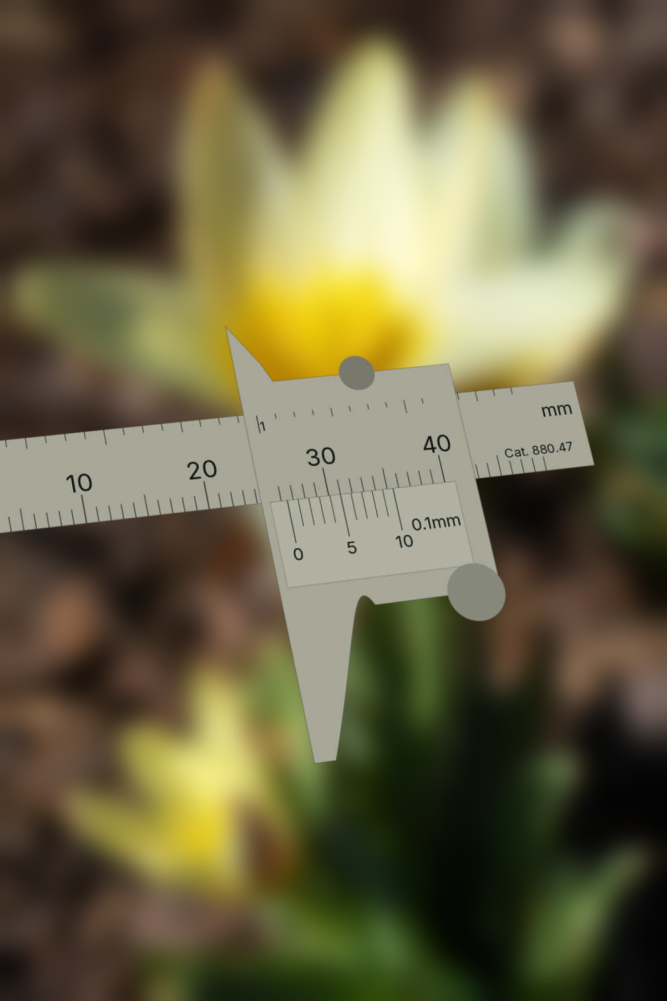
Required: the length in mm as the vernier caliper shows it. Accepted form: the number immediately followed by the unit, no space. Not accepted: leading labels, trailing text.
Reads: 26.5mm
